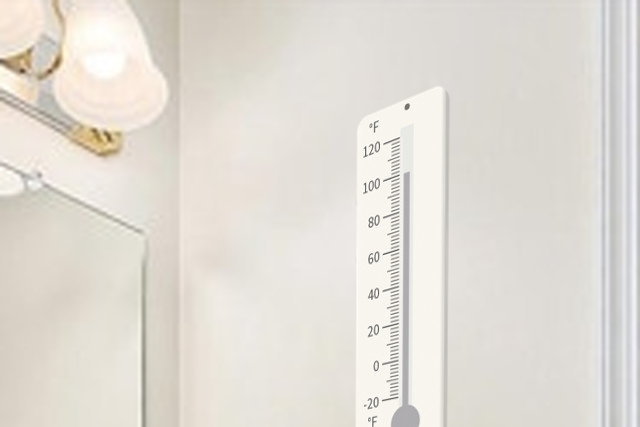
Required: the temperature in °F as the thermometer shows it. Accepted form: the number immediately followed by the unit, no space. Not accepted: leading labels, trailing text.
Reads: 100°F
